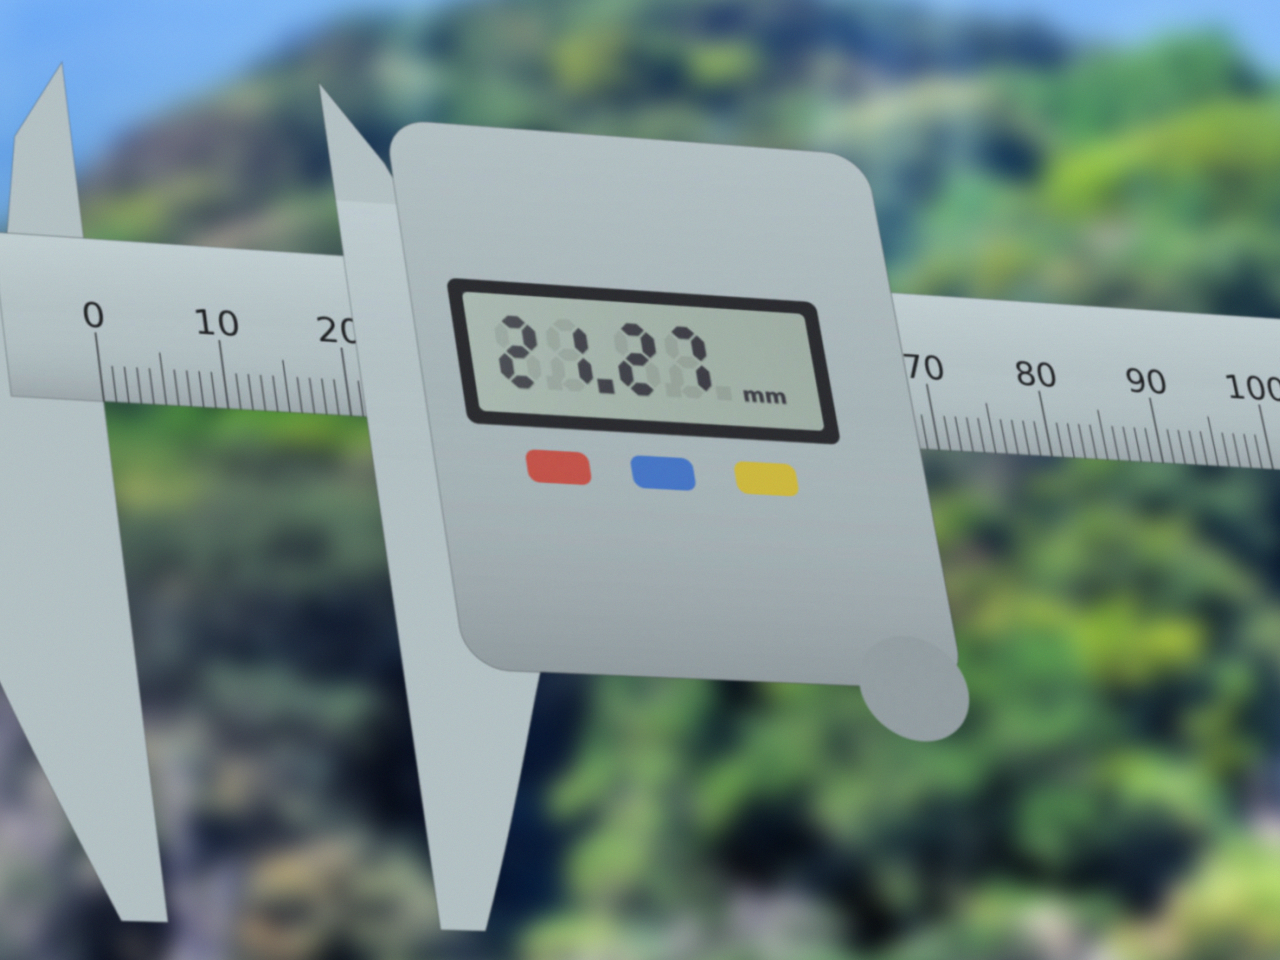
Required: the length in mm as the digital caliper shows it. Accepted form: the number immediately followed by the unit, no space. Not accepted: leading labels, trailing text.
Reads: 21.27mm
